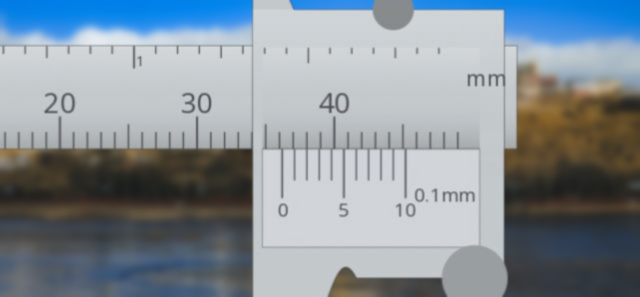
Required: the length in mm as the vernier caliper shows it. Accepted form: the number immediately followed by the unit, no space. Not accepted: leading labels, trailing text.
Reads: 36.2mm
